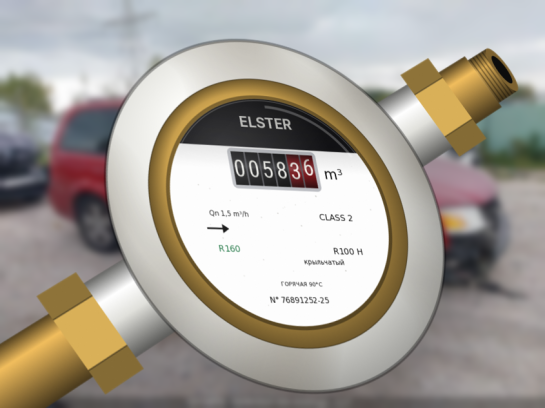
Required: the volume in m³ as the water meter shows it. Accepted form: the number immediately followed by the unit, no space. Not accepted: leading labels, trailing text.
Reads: 58.36m³
